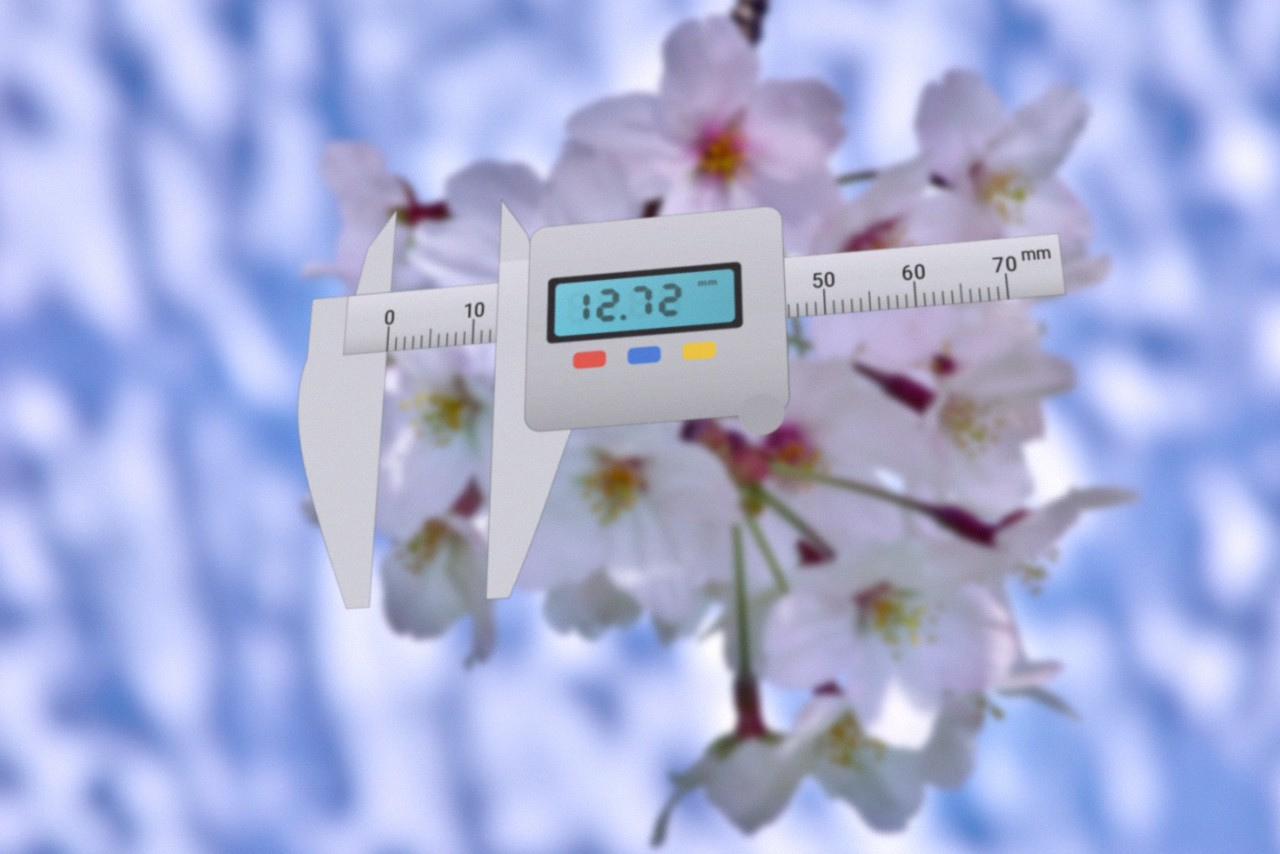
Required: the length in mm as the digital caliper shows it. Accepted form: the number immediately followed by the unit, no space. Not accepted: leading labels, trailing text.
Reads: 12.72mm
